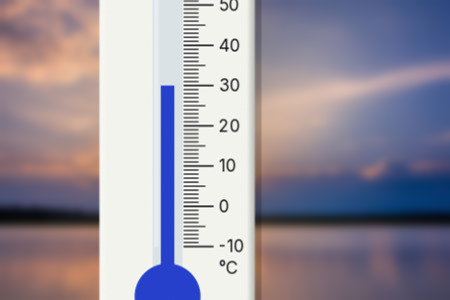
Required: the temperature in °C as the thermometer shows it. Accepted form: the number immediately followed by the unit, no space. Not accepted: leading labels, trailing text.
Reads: 30°C
